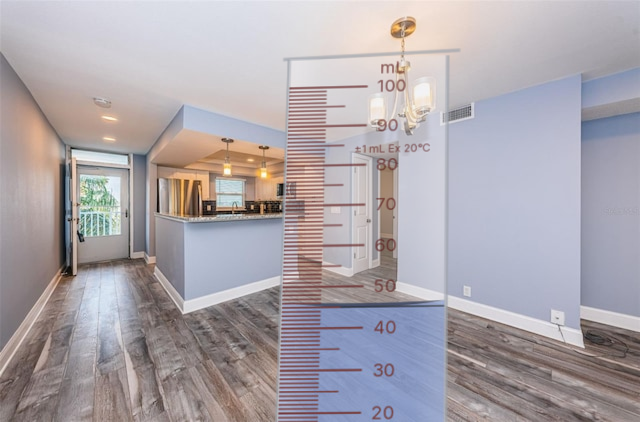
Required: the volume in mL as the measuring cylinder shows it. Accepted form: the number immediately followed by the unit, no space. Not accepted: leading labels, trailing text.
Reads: 45mL
